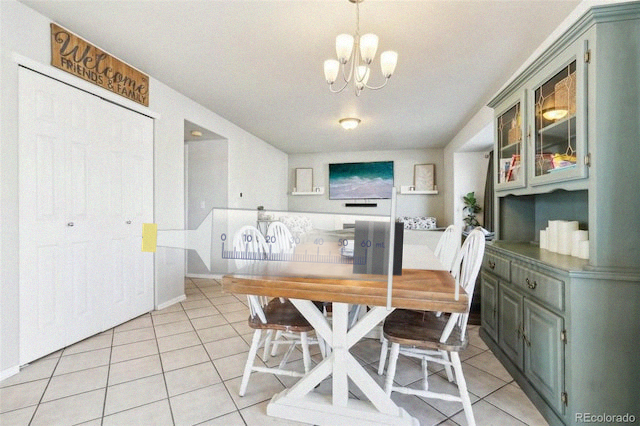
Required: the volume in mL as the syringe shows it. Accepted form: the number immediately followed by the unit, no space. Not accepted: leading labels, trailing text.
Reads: 55mL
